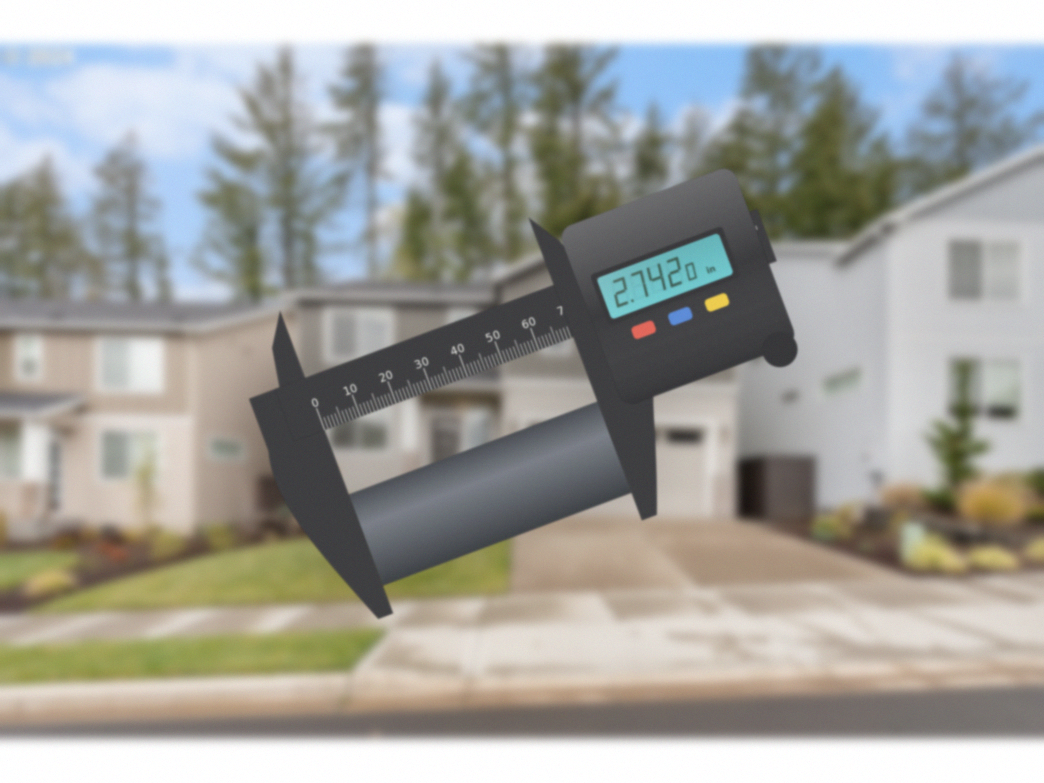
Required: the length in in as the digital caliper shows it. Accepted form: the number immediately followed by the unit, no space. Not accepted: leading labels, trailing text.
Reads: 2.7420in
